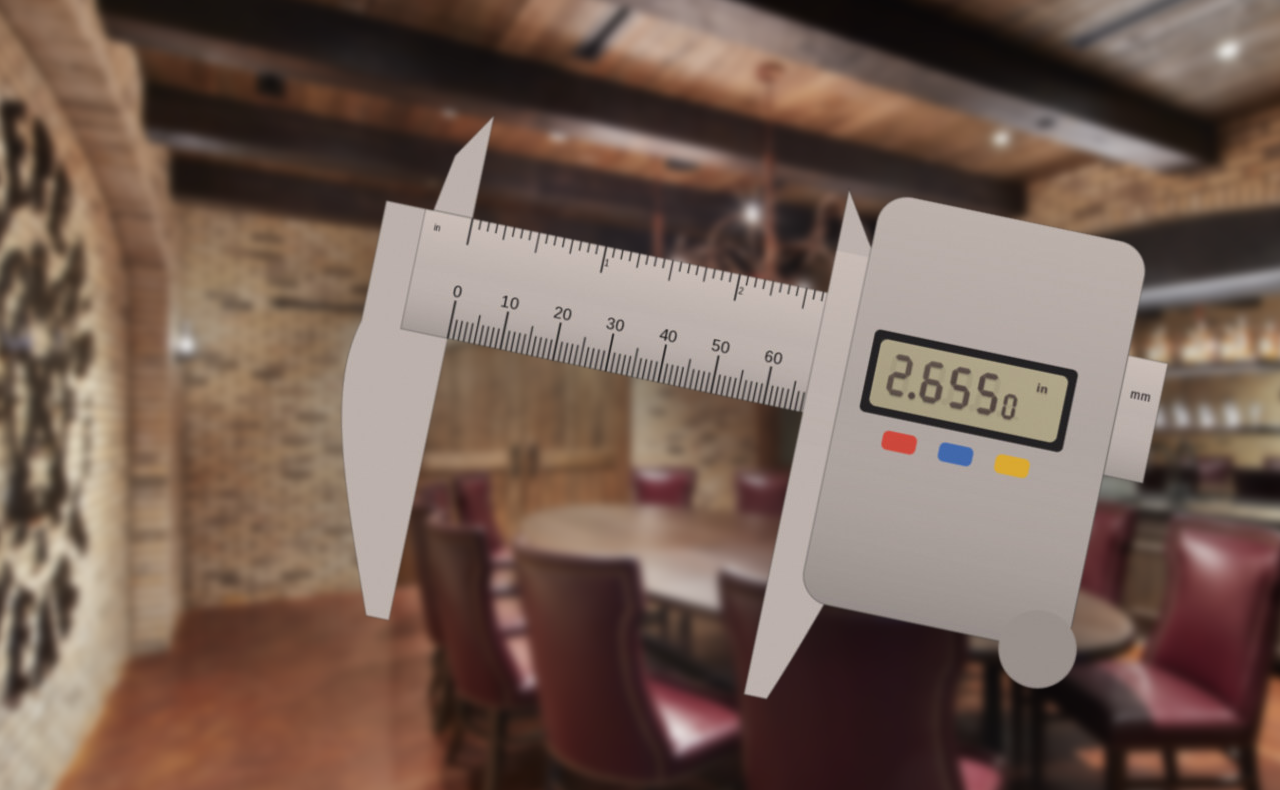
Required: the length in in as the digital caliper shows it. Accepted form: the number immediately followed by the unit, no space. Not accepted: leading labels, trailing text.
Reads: 2.6550in
